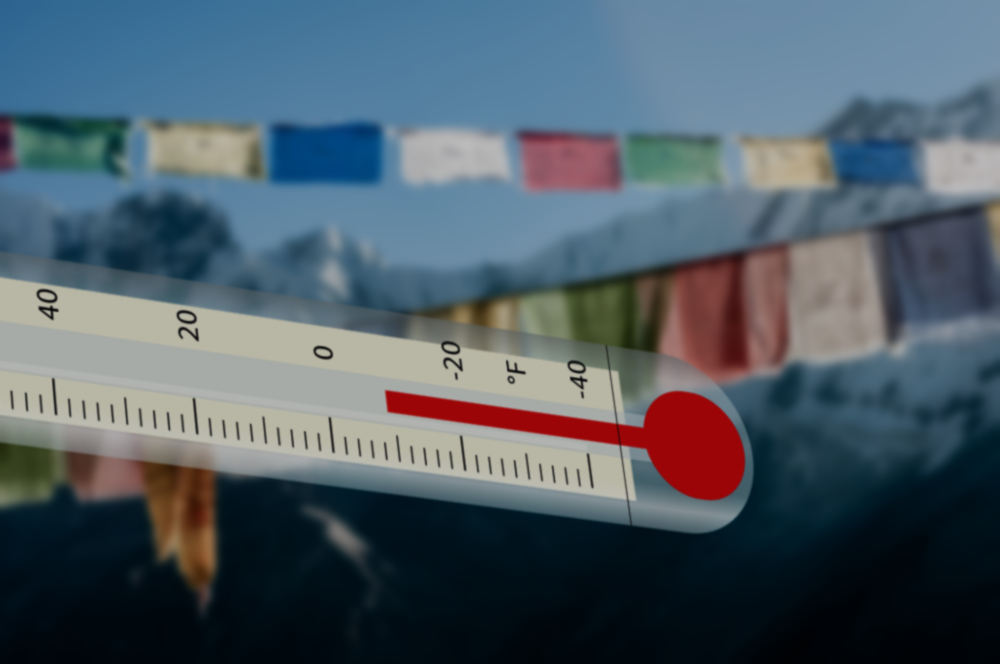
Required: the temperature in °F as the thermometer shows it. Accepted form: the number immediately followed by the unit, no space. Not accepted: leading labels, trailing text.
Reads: -9°F
